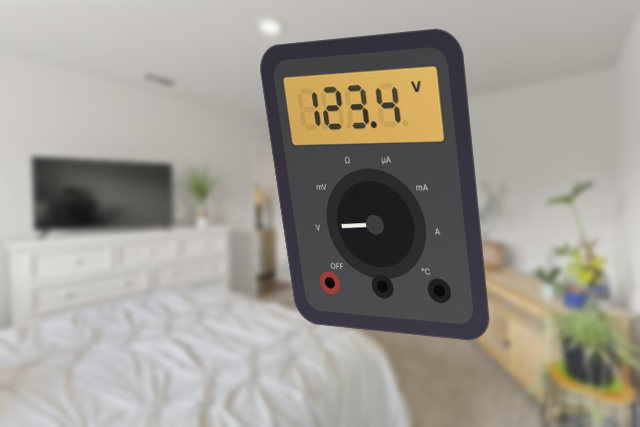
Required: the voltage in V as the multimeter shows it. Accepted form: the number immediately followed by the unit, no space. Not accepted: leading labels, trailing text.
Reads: 123.4V
